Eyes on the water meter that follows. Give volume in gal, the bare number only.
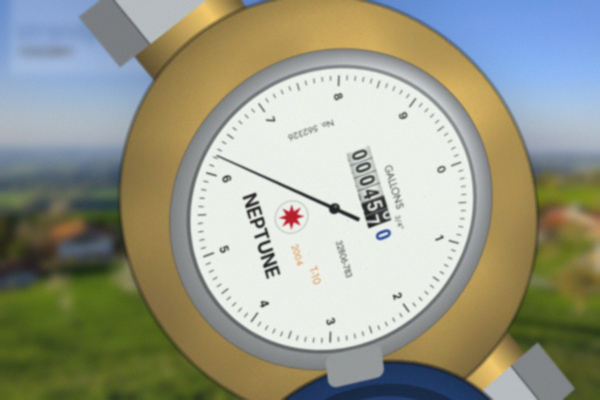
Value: 4566.2
